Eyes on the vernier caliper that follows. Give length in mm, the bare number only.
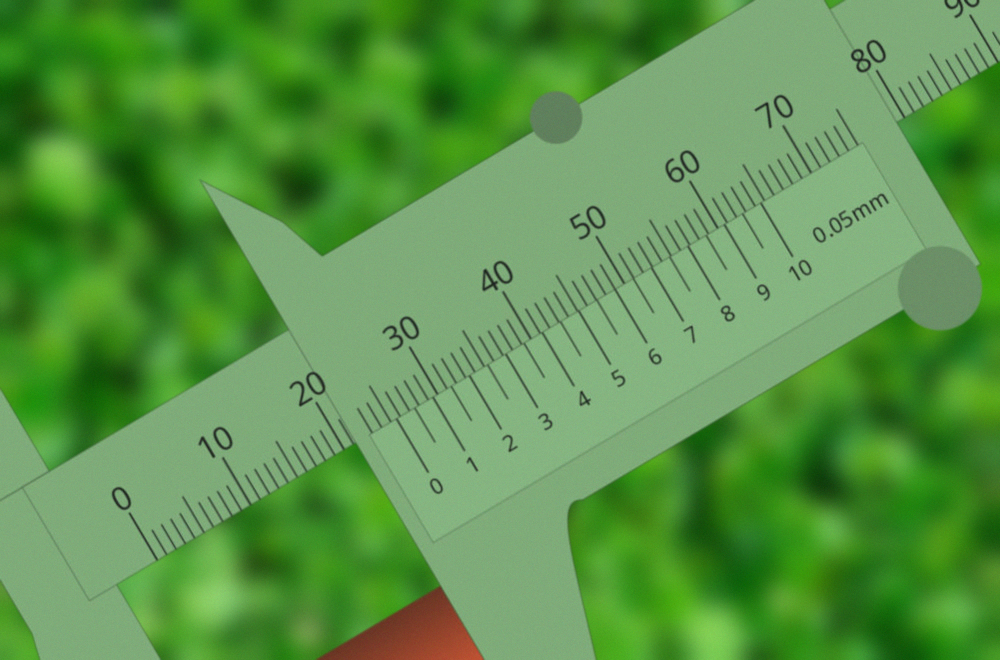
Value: 25.6
